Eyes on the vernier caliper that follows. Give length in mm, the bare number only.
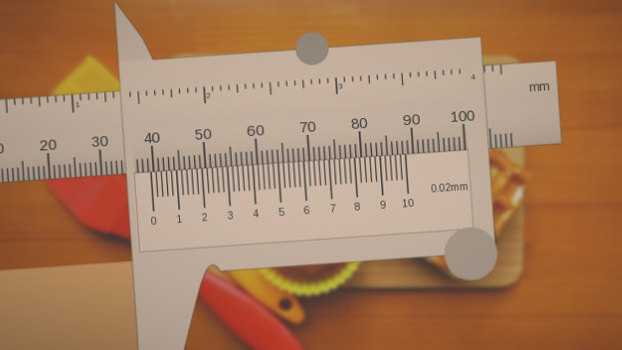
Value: 39.5
